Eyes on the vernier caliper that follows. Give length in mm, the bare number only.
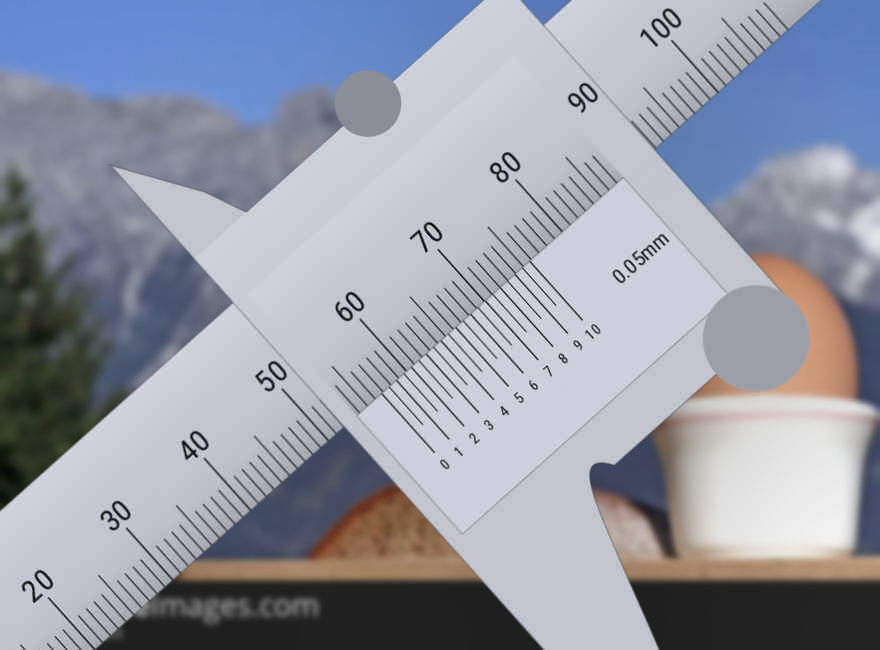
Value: 56.8
